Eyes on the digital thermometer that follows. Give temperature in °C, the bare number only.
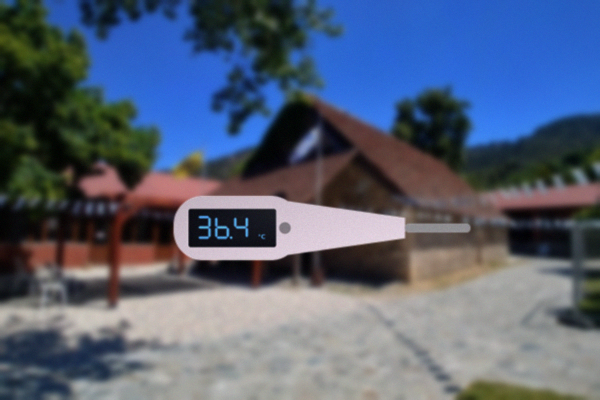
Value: 36.4
